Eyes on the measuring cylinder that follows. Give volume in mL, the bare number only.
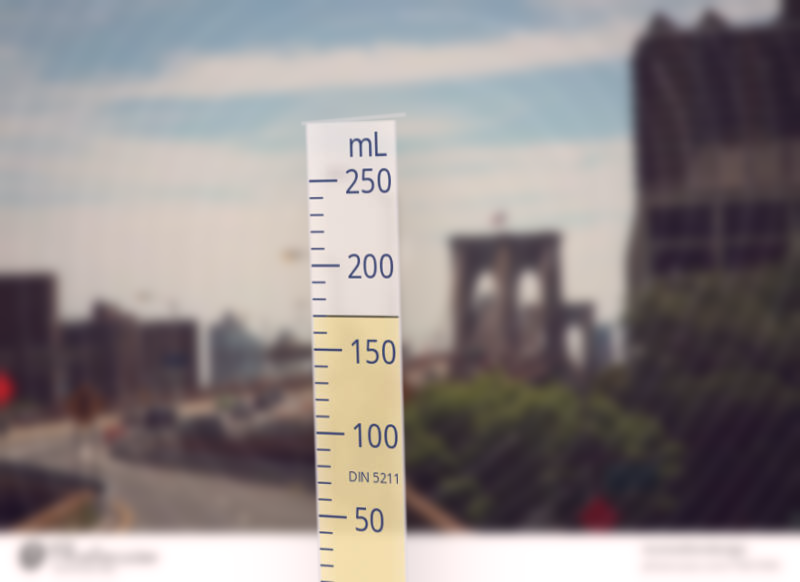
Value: 170
